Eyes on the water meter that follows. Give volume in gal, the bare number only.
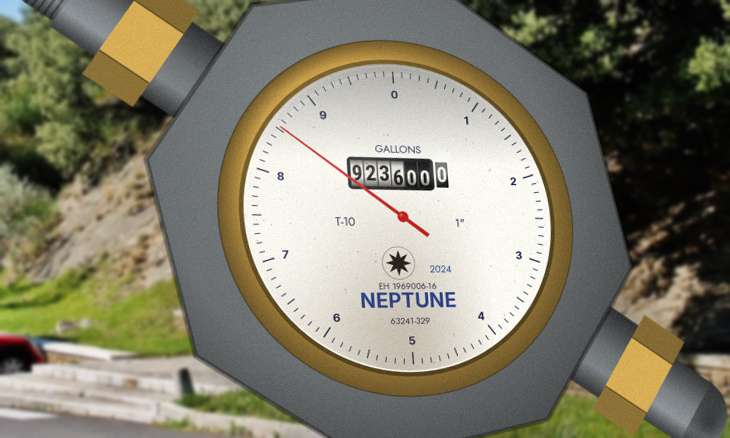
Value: 9235998.5
